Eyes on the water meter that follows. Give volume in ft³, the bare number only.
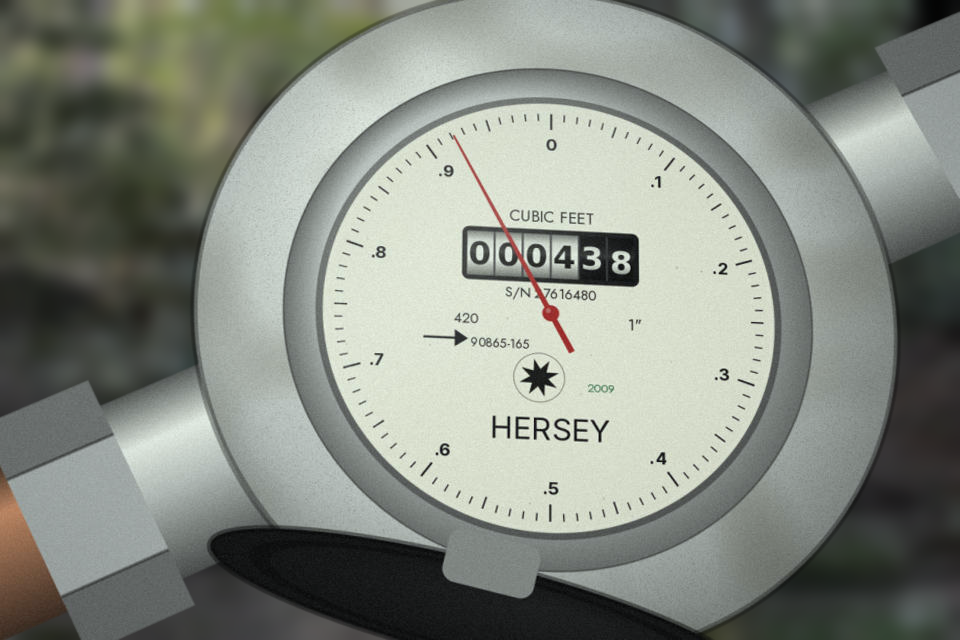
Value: 437.92
